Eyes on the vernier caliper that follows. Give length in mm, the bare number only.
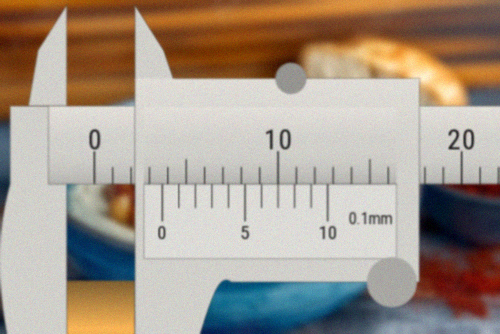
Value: 3.7
